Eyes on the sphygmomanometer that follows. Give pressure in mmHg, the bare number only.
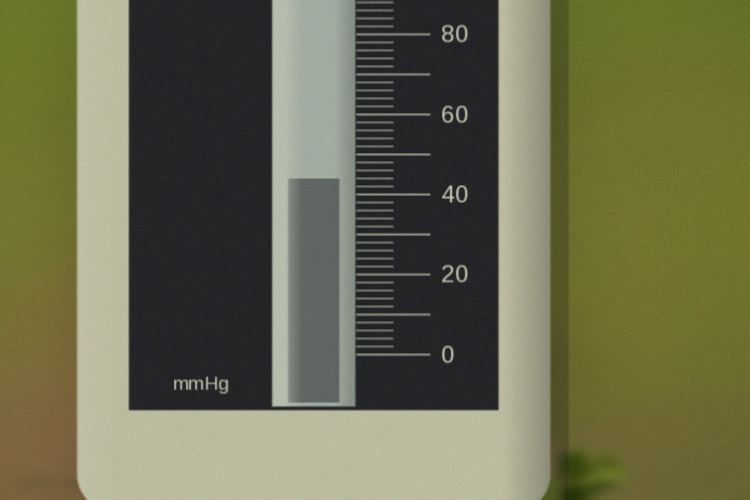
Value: 44
